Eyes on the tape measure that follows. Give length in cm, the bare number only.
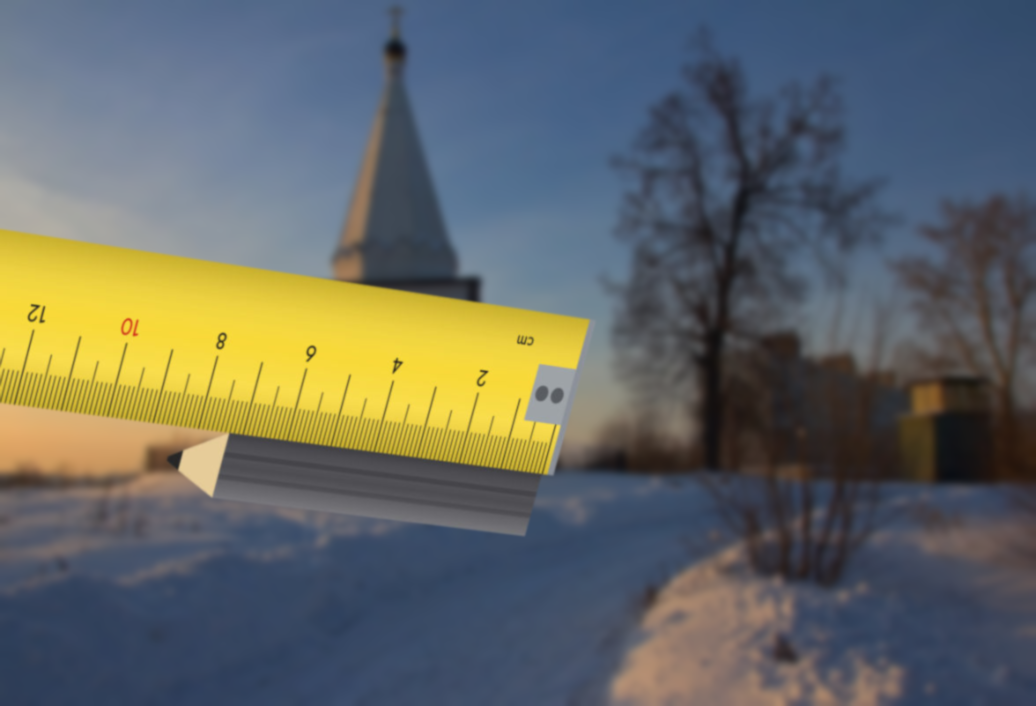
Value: 8.5
